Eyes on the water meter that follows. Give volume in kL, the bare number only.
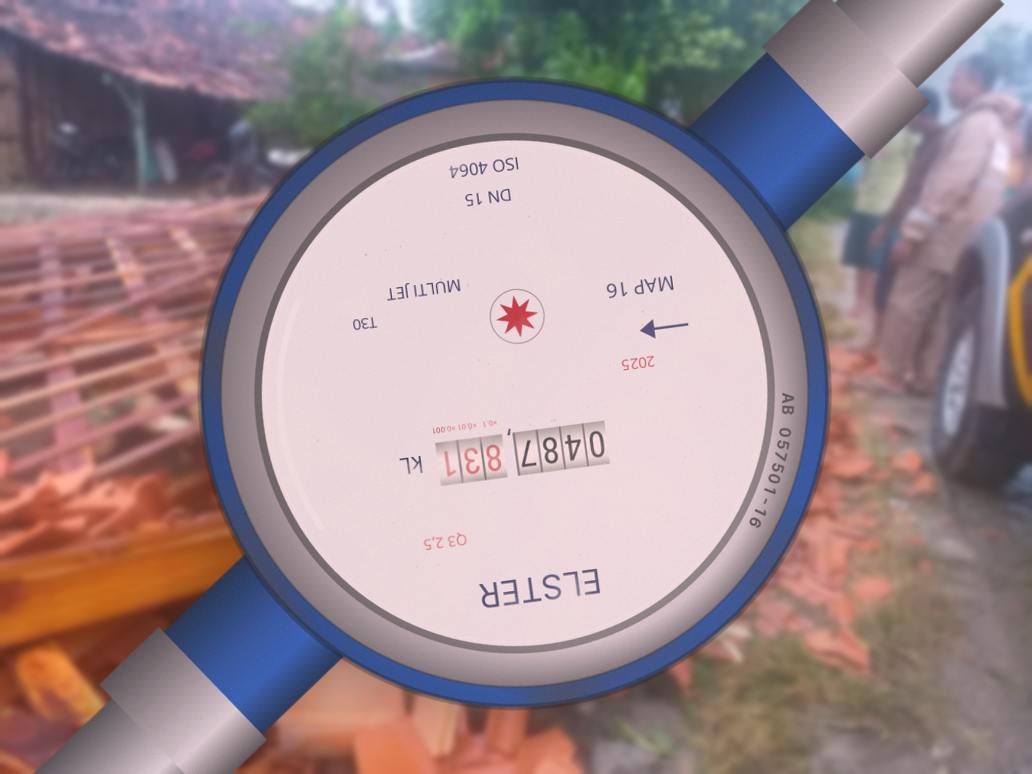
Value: 487.831
